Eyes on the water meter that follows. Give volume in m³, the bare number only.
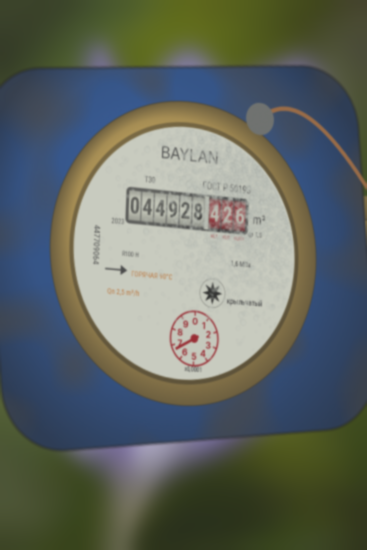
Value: 44928.4266
